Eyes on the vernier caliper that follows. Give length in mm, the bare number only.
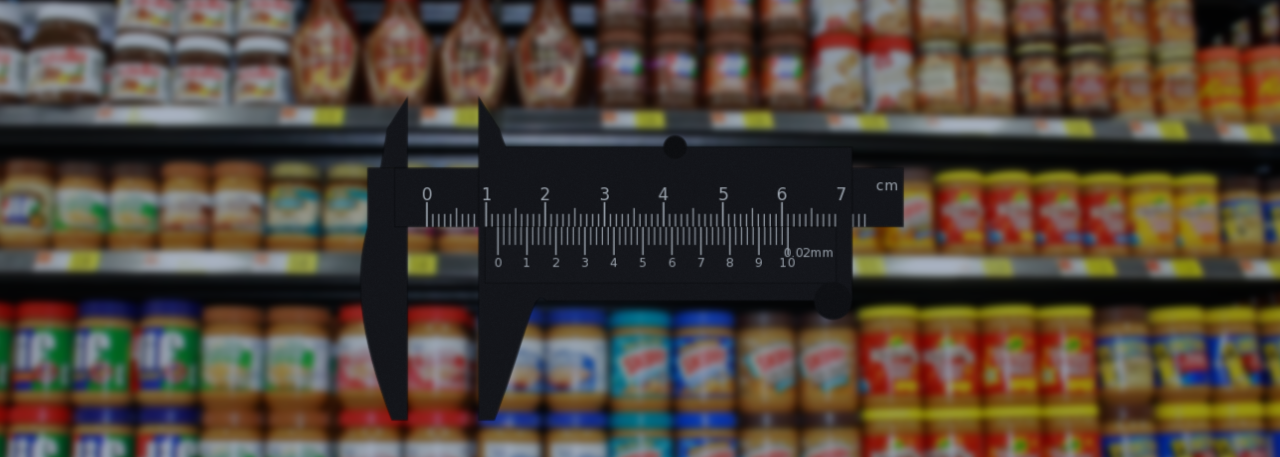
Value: 12.0
